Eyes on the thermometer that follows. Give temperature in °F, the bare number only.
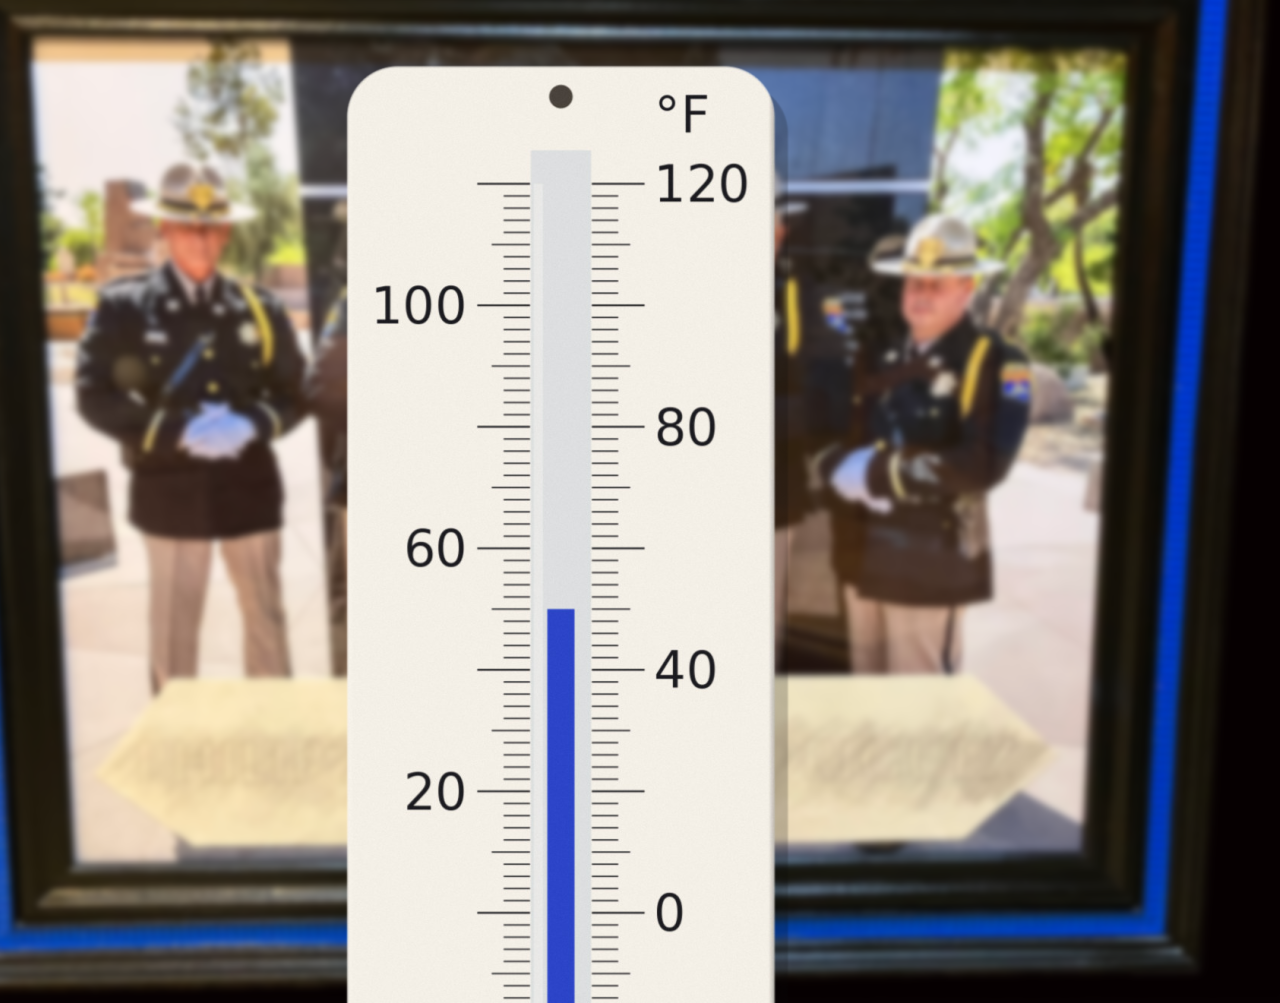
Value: 50
